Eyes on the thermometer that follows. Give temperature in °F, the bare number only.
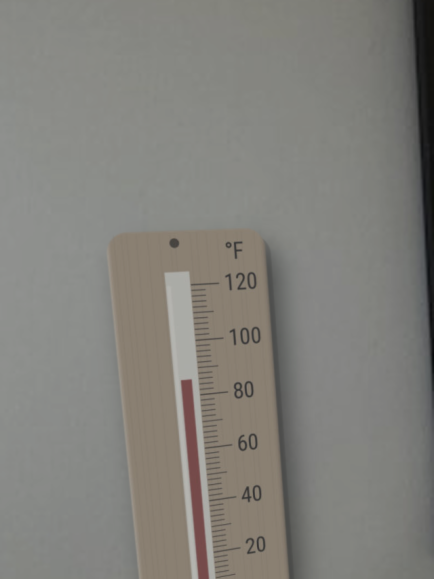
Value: 86
